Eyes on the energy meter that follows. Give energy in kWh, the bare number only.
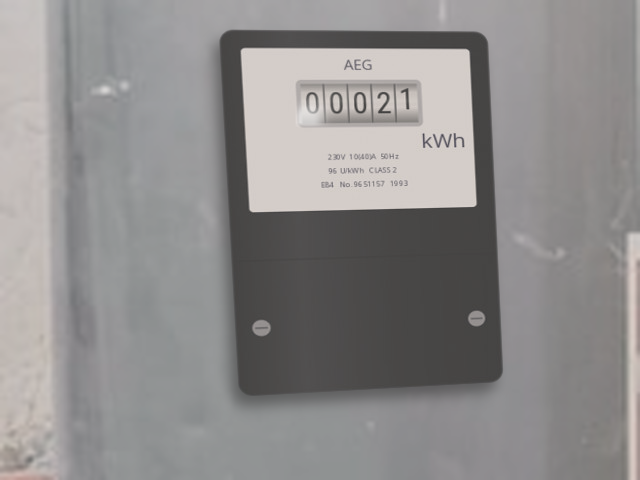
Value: 21
